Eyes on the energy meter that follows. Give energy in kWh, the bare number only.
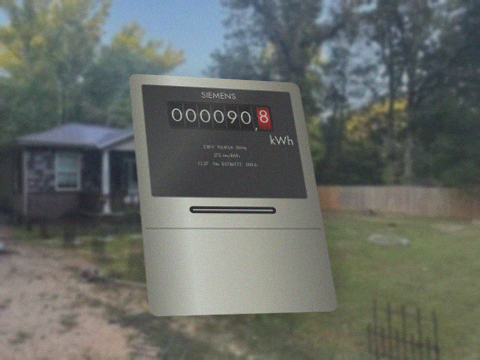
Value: 90.8
